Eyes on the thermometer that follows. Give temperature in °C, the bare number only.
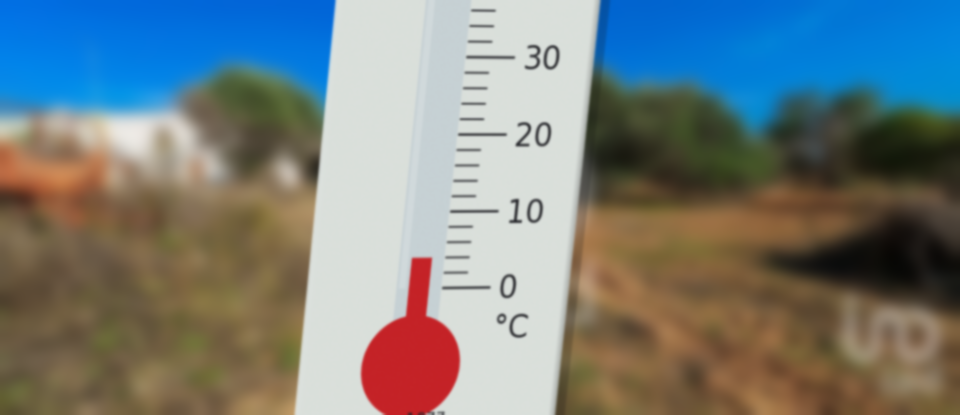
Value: 4
